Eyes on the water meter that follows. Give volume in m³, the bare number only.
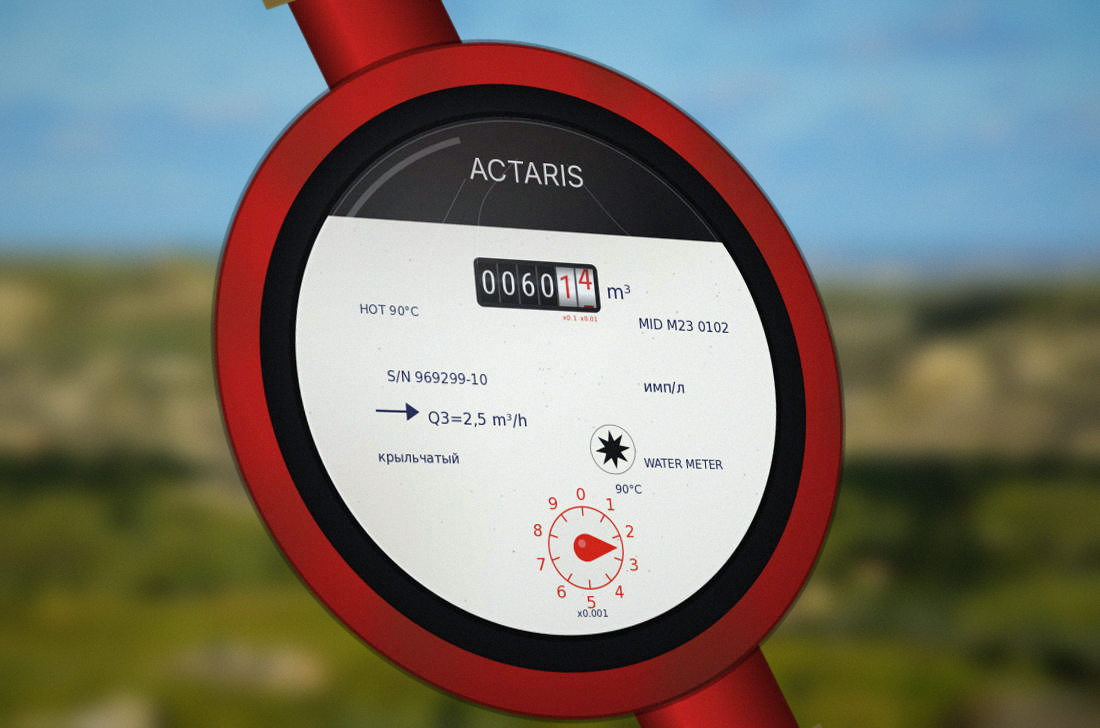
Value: 60.142
